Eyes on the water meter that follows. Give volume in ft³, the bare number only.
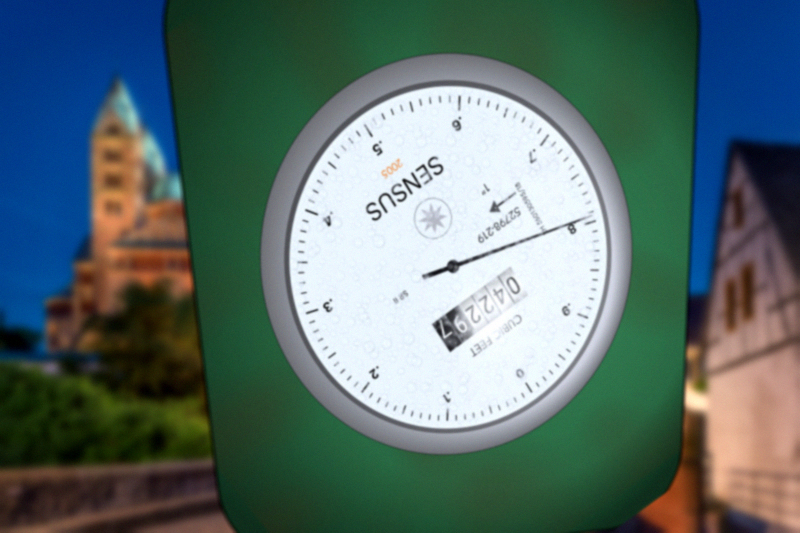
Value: 42296.79
